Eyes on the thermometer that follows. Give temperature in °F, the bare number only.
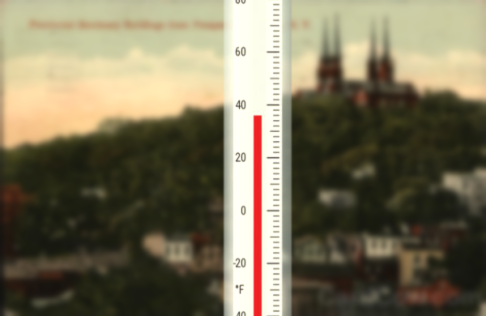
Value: 36
